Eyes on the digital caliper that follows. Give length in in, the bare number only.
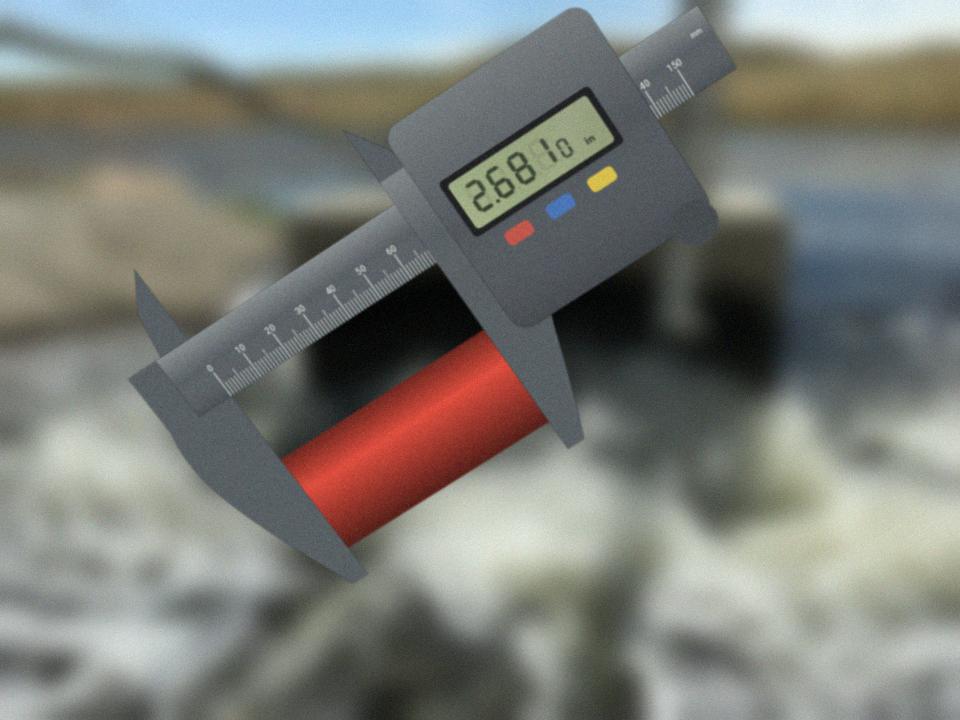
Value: 2.6810
